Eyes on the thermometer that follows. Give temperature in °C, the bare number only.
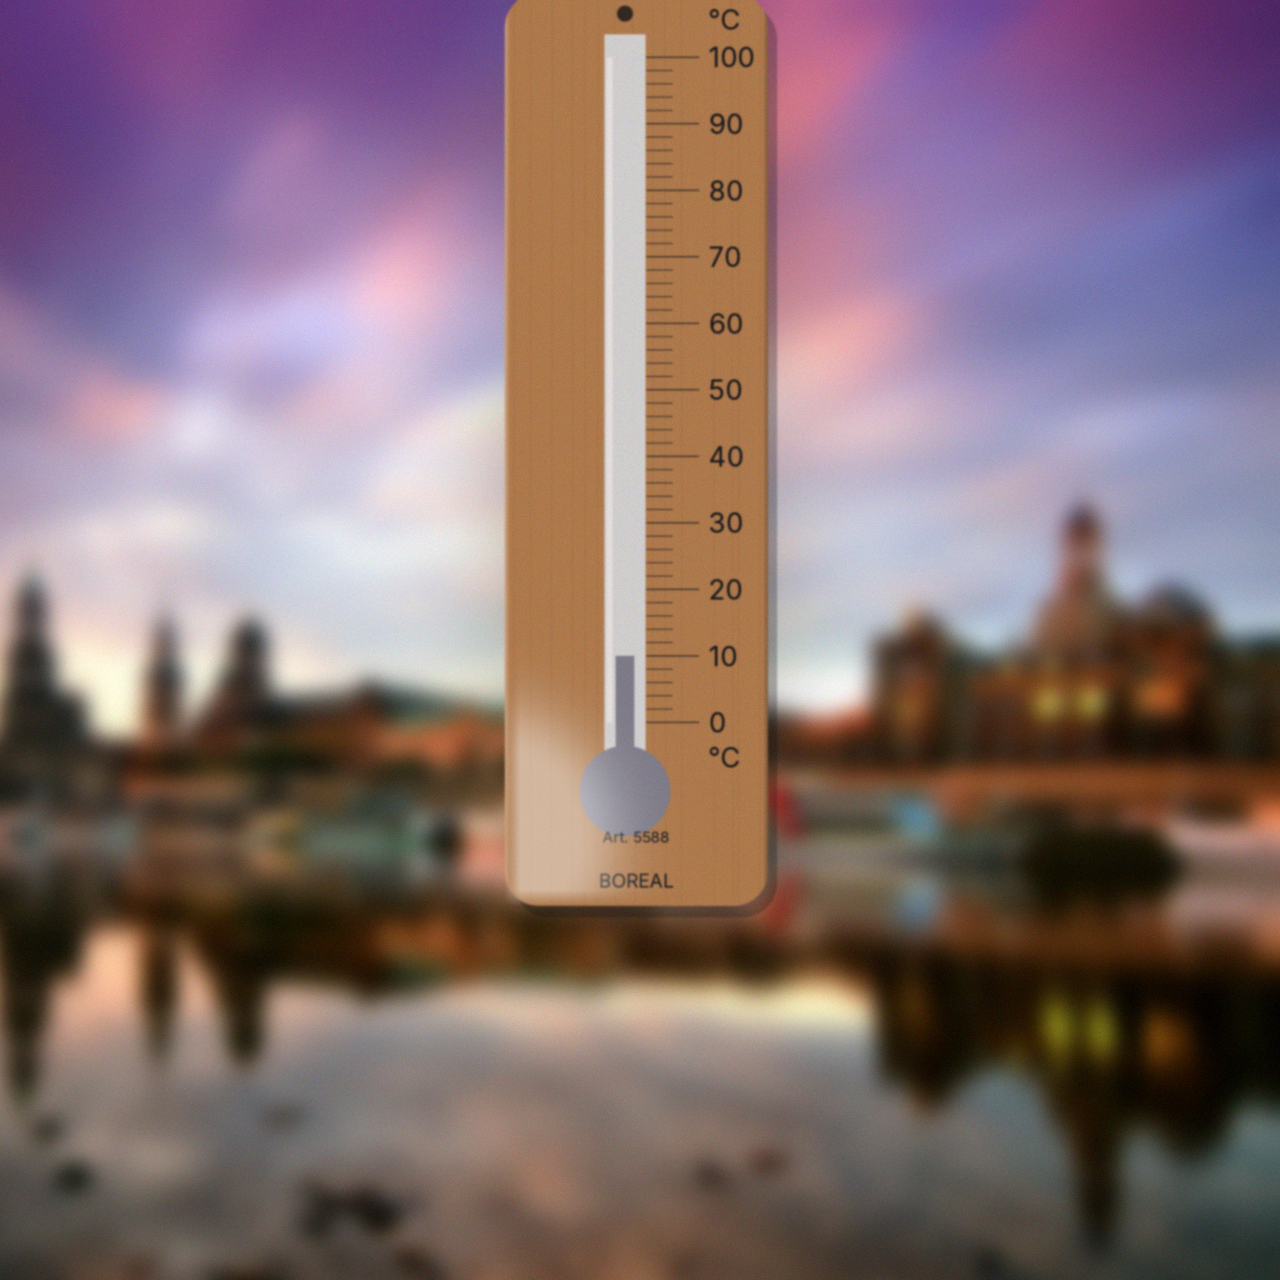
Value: 10
